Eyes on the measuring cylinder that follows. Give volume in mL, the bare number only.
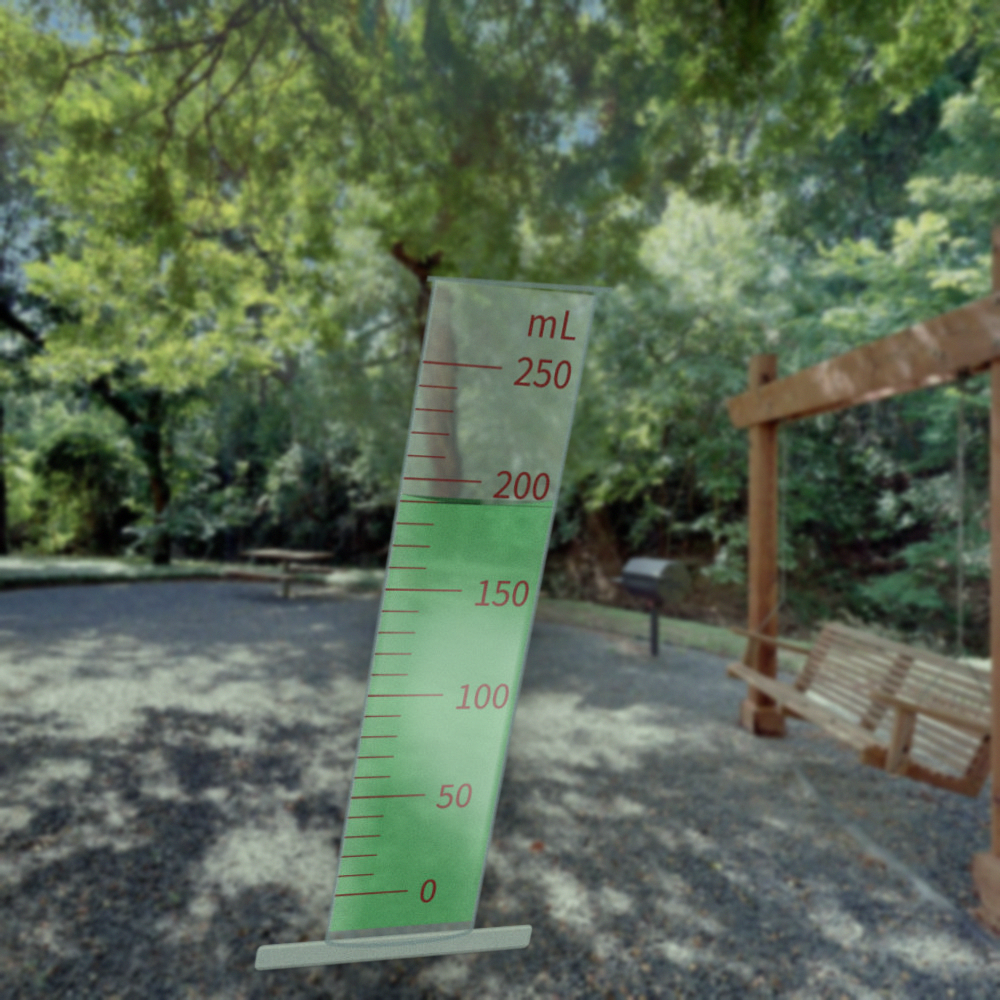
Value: 190
